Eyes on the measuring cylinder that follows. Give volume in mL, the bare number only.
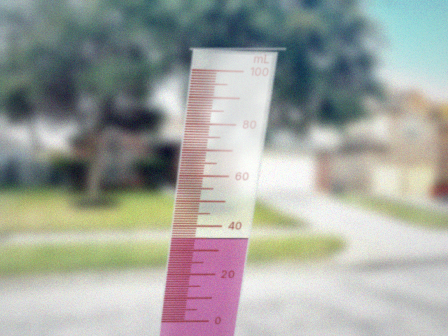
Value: 35
